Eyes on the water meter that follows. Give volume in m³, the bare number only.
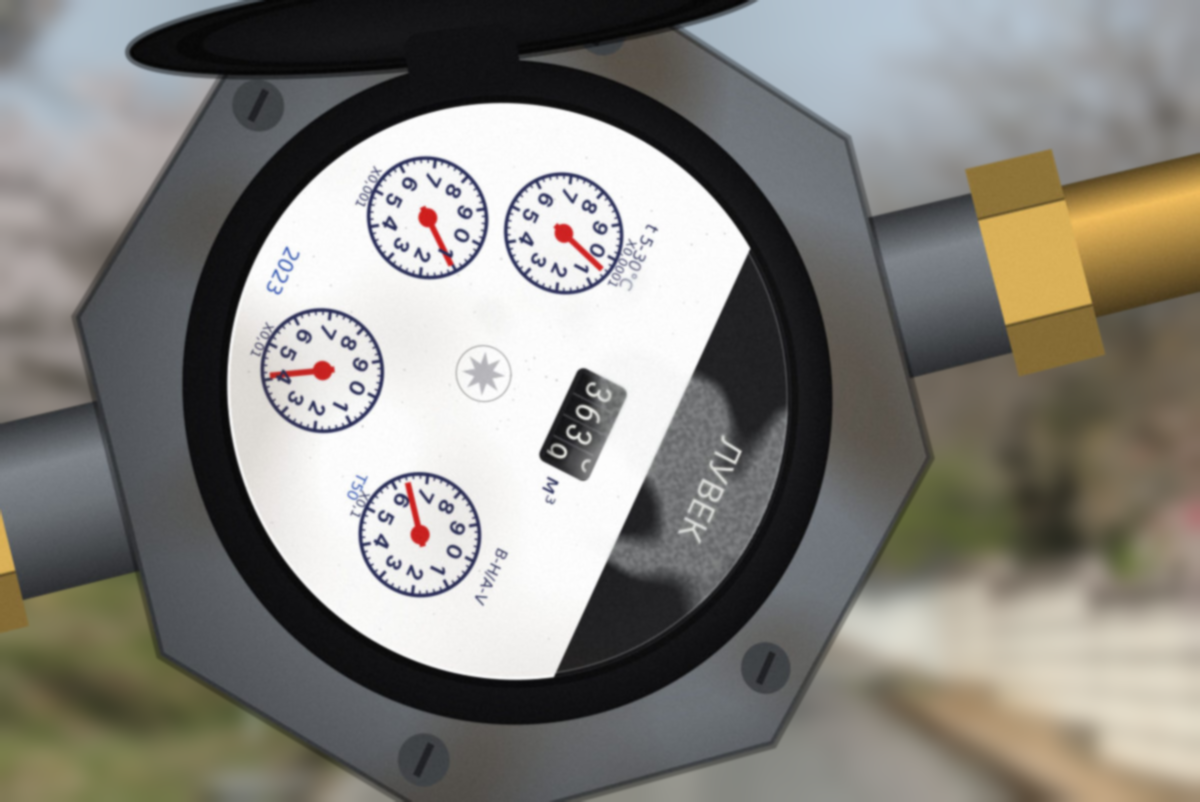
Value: 3638.6410
